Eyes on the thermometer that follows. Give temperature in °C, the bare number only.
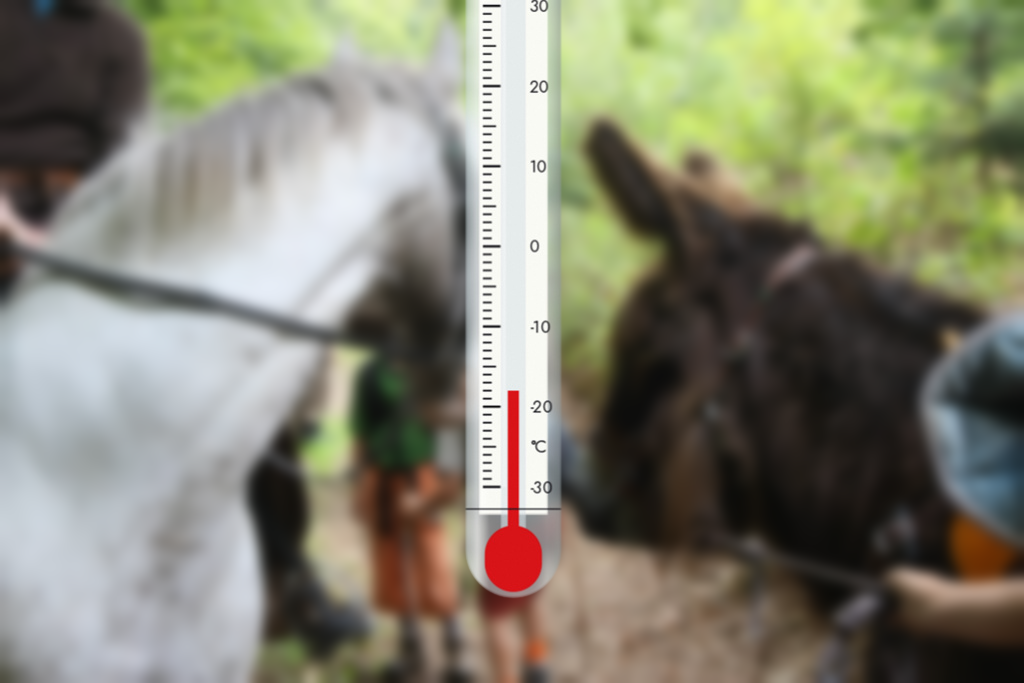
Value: -18
